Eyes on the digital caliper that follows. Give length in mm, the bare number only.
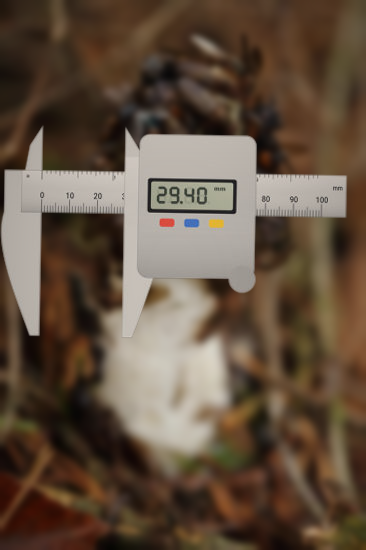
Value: 29.40
